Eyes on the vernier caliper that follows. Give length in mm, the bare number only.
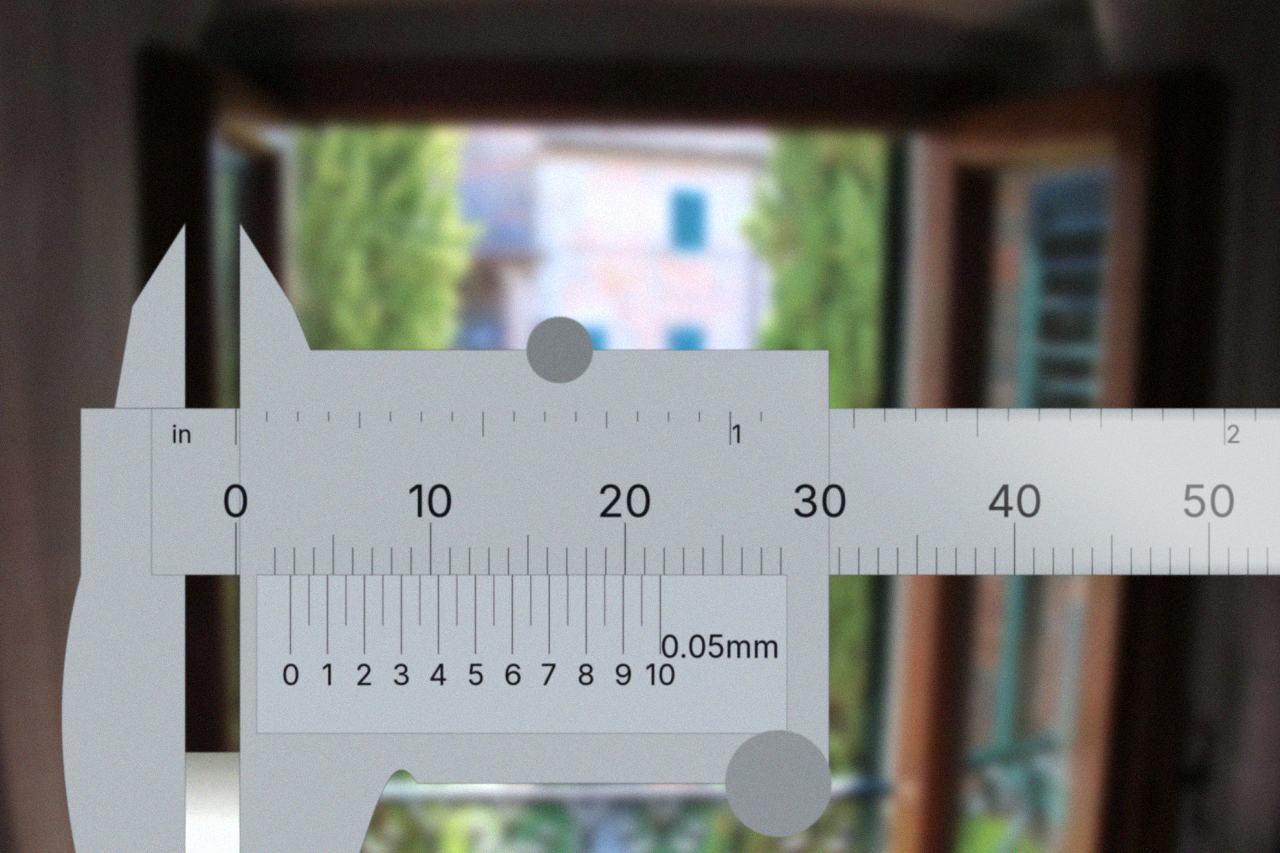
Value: 2.8
